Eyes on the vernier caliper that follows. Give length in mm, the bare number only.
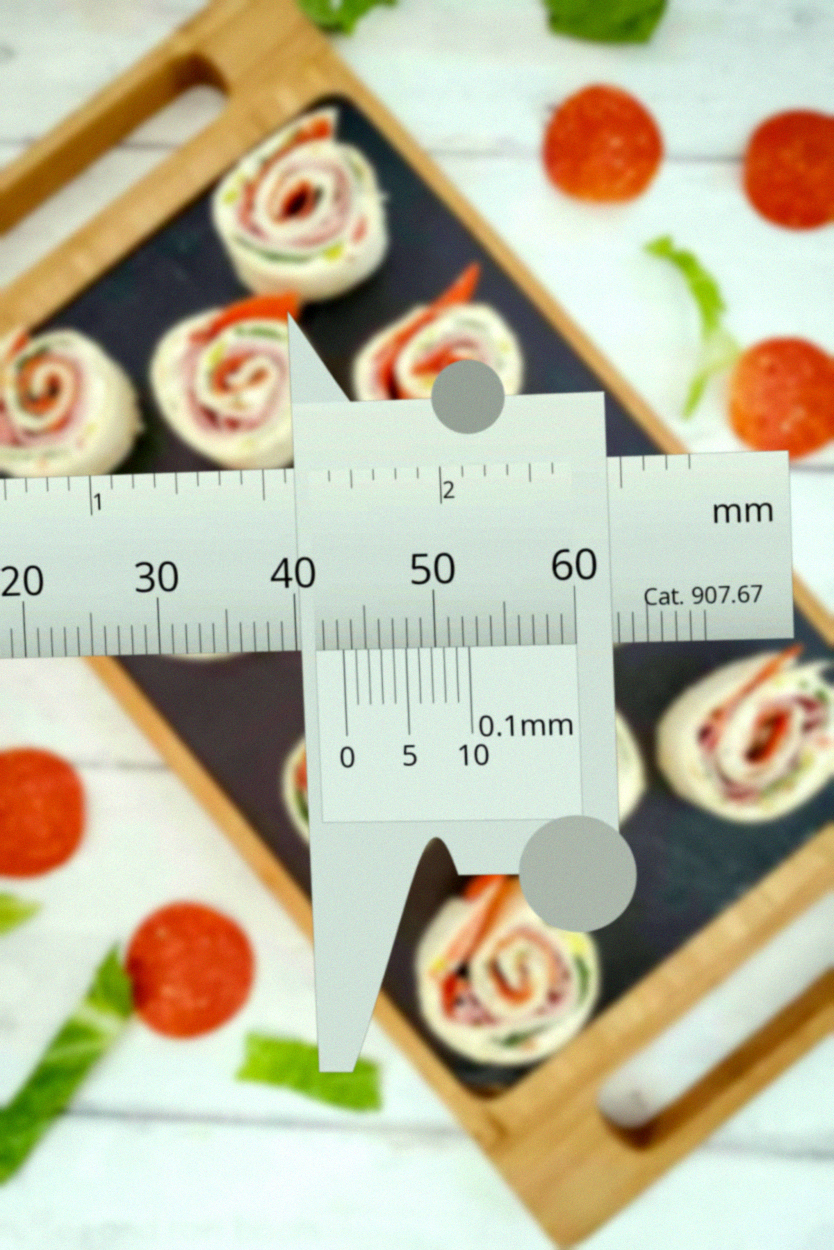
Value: 43.4
